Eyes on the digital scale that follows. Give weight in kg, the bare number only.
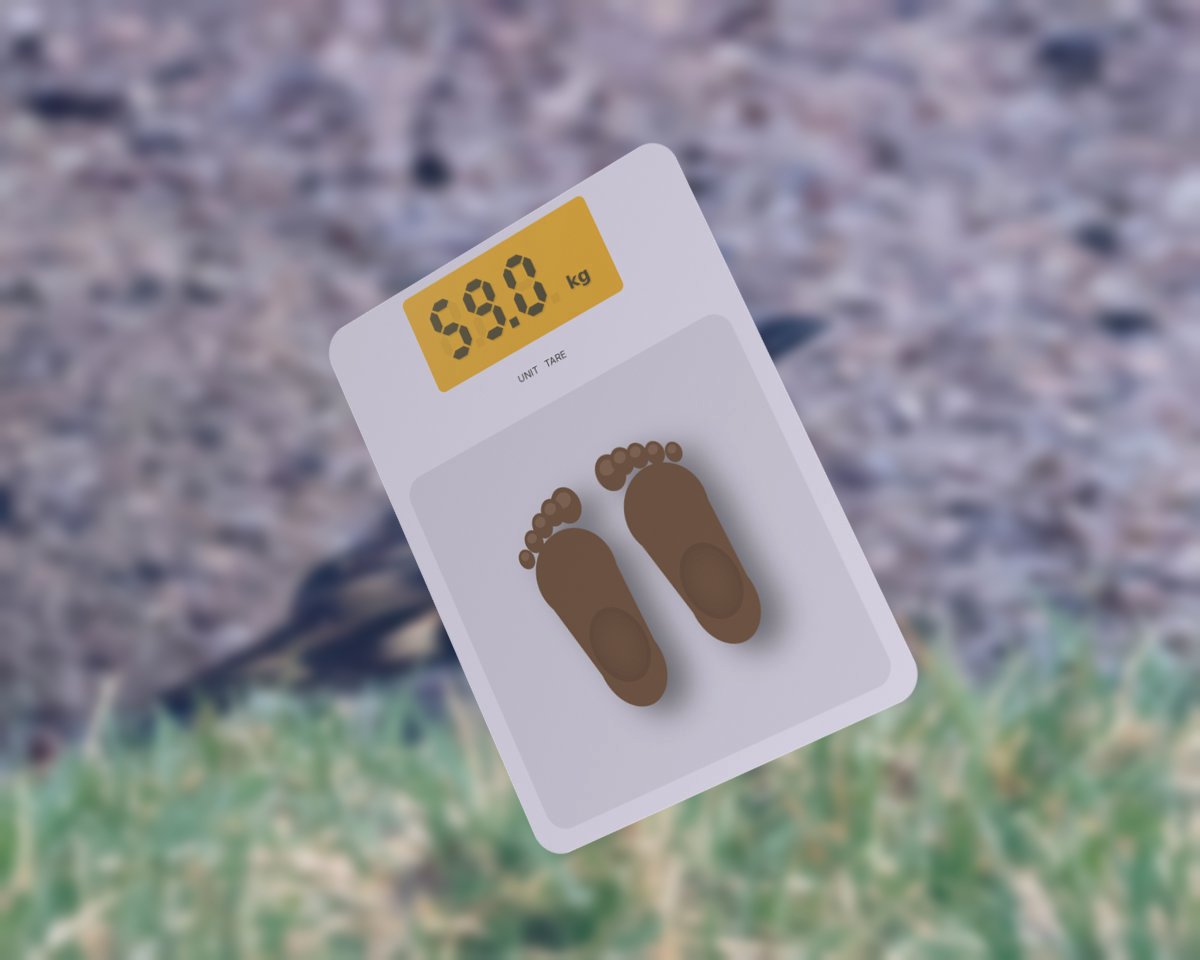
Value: 59.0
